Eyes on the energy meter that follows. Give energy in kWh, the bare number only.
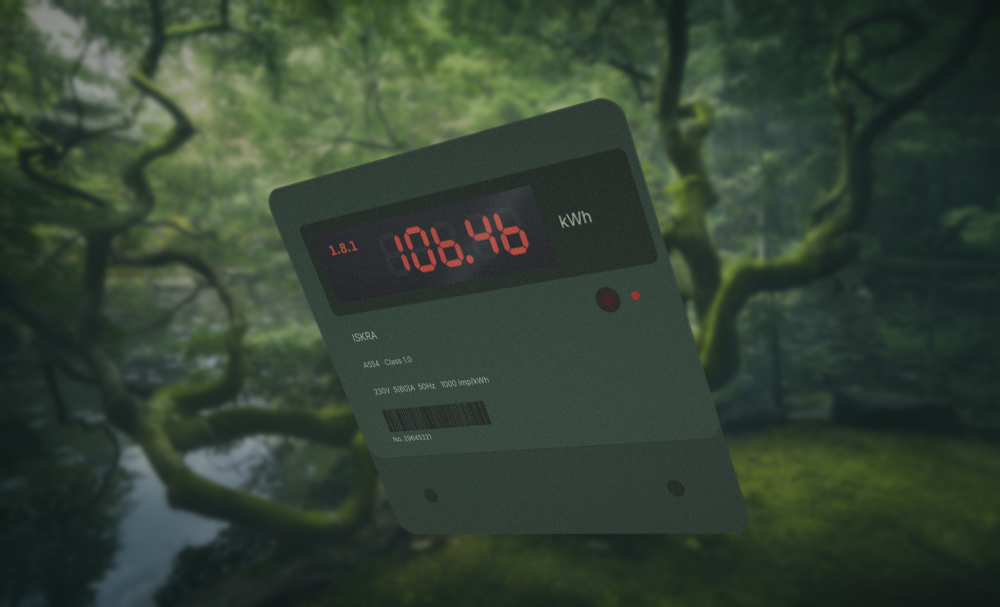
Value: 106.46
